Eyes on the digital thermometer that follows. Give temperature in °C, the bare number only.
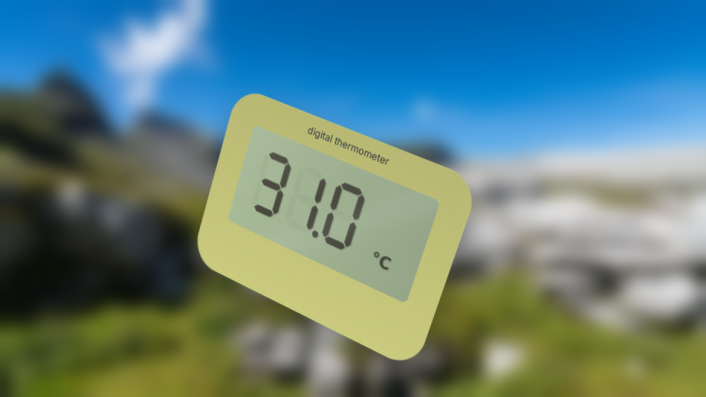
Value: 31.0
